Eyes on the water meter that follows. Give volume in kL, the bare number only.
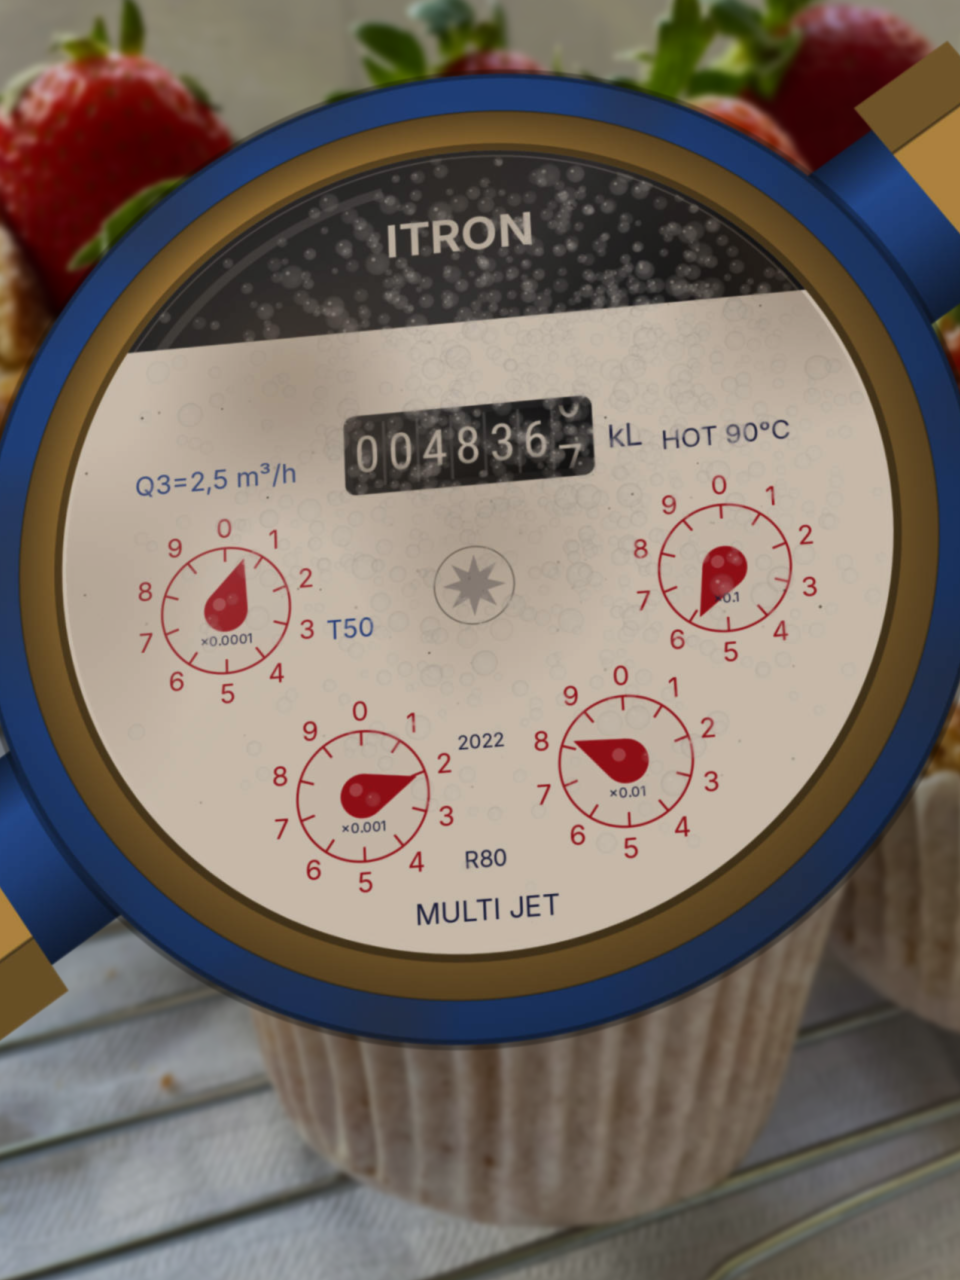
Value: 48366.5820
